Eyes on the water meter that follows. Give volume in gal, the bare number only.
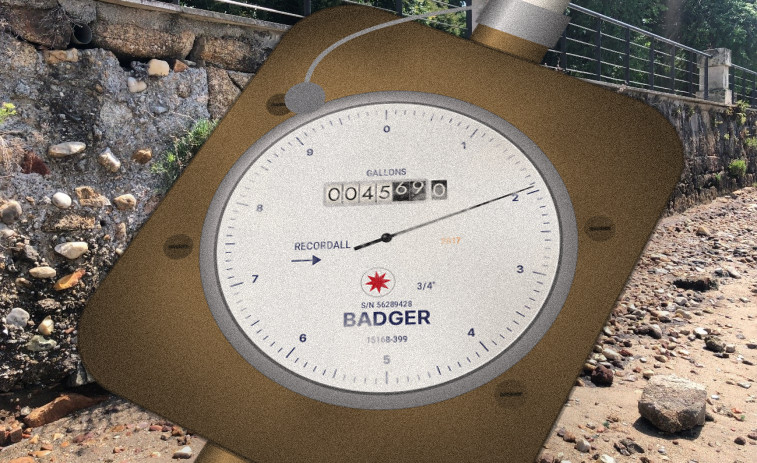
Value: 45691.9
